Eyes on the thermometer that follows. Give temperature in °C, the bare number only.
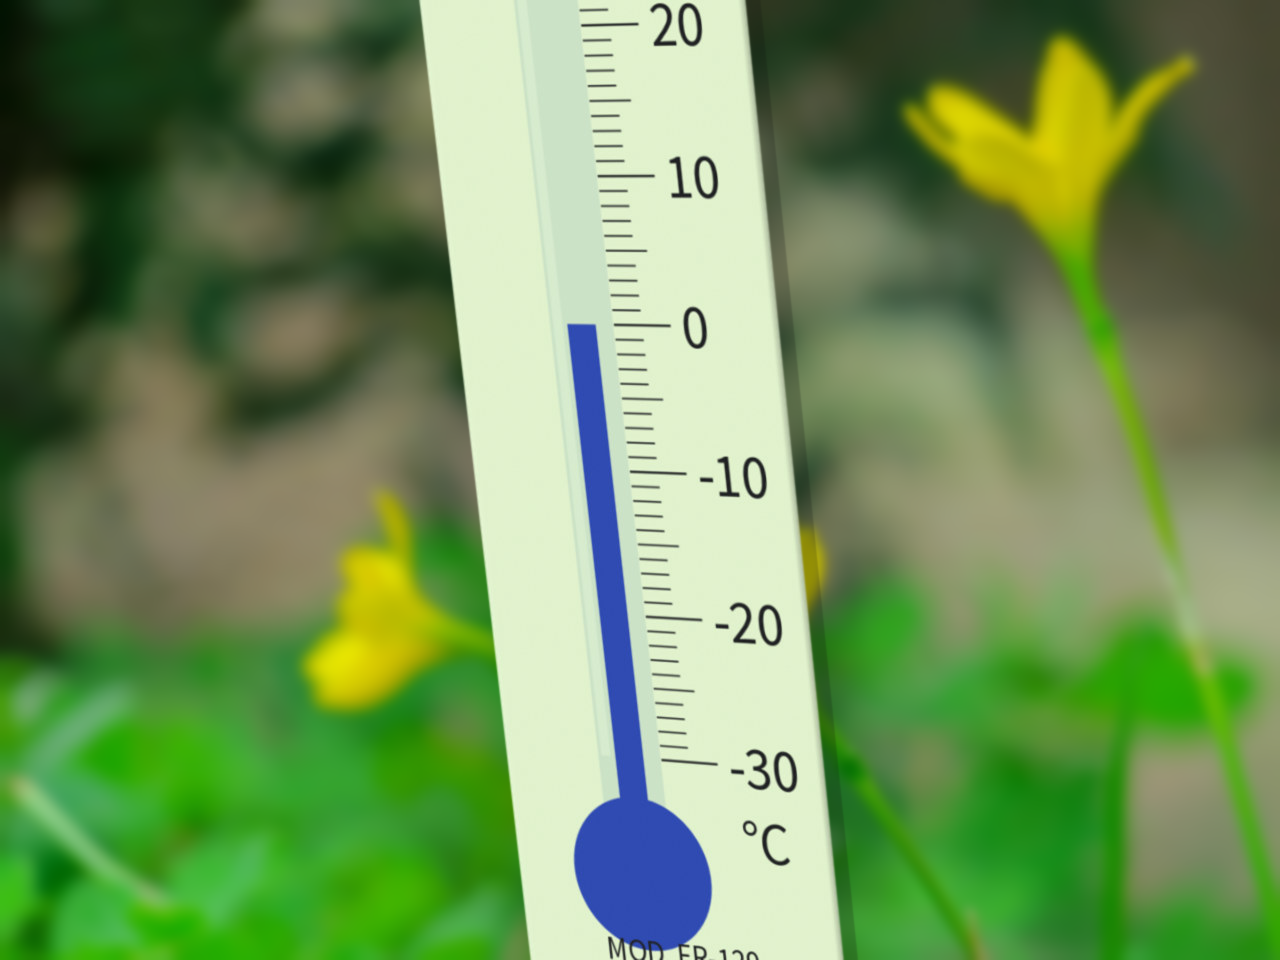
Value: 0
